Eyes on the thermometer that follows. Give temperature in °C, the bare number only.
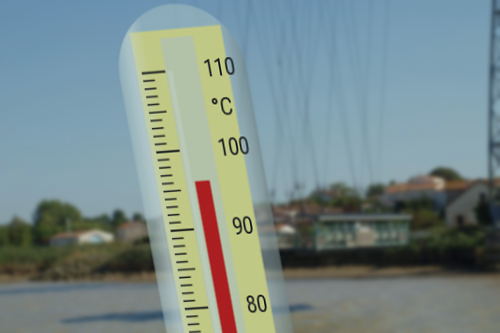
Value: 96
